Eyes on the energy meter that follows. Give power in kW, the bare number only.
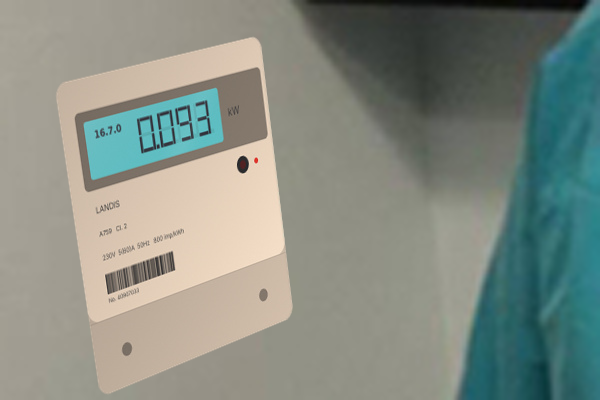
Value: 0.093
